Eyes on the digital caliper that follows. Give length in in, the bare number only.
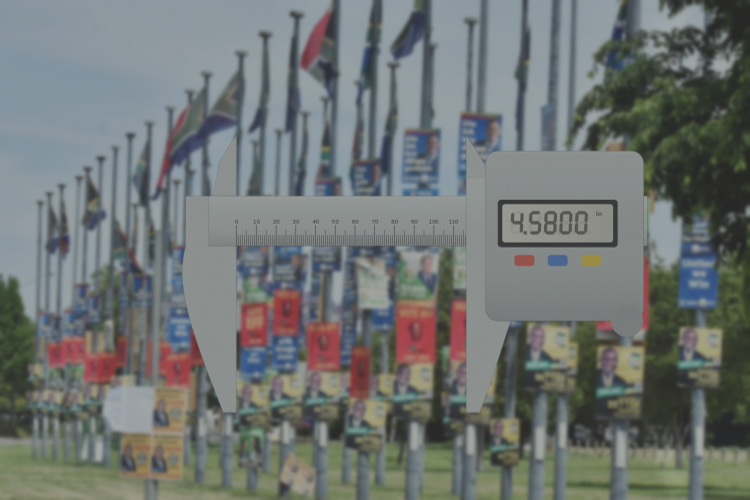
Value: 4.5800
